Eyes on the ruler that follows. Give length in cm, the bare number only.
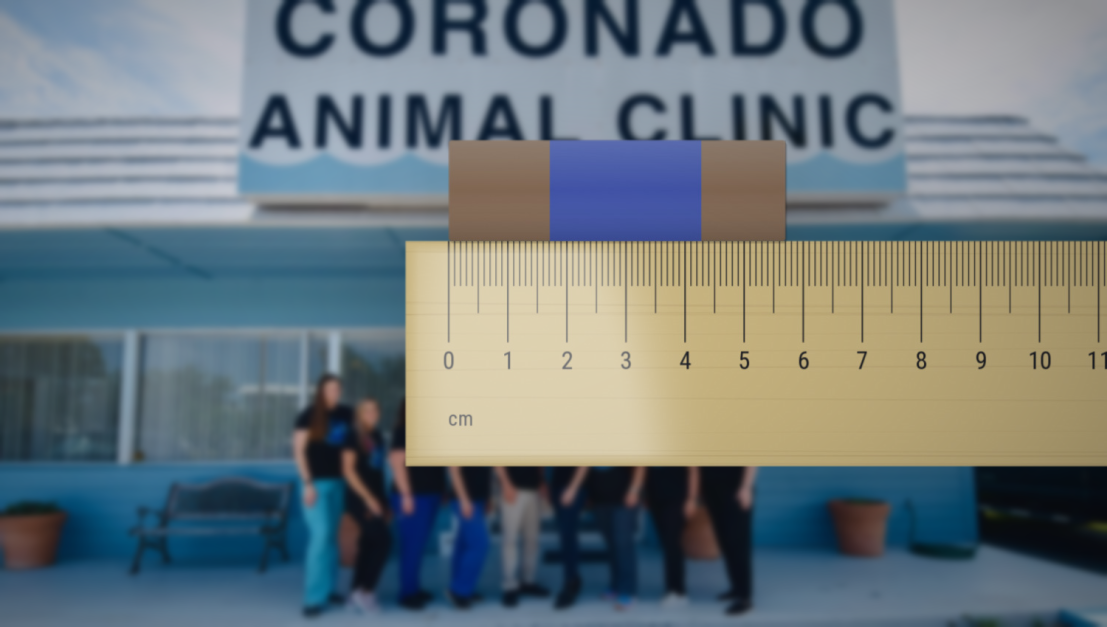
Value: 5.7
